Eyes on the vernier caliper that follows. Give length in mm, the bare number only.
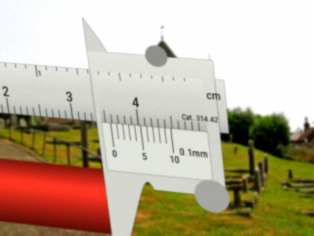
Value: 35.8
